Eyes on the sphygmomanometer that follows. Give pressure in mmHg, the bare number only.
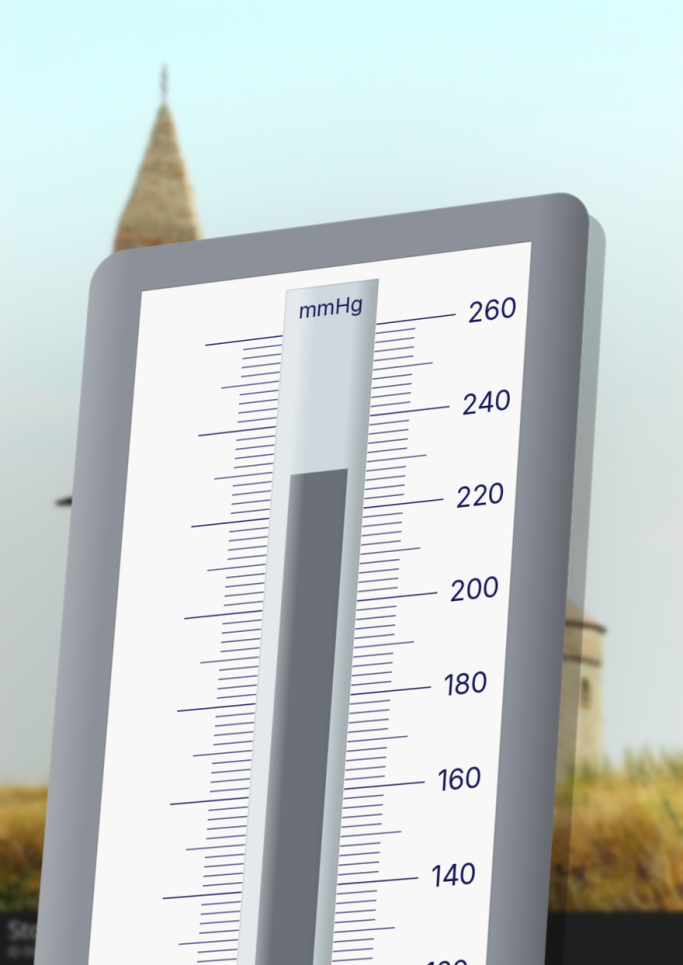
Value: 229
